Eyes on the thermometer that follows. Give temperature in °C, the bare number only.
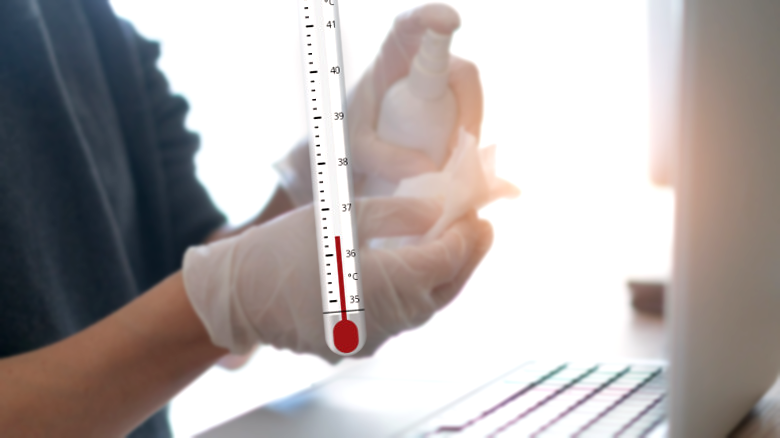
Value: 36.4
